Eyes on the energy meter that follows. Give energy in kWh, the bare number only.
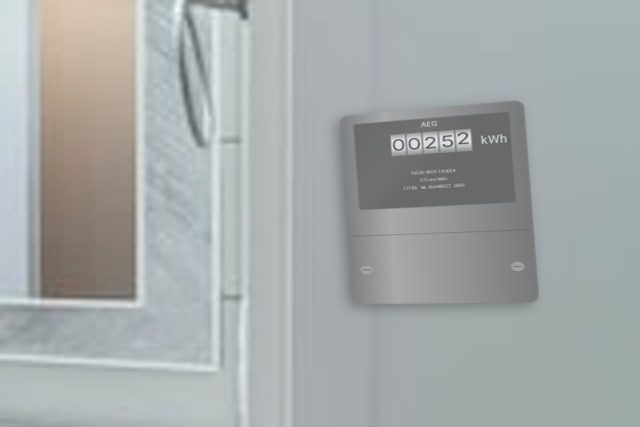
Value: 252
